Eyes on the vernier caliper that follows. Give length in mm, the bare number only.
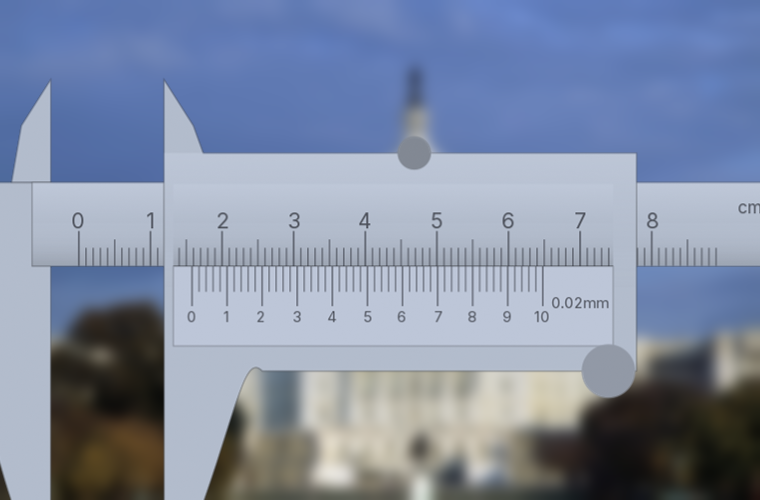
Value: 15.8
